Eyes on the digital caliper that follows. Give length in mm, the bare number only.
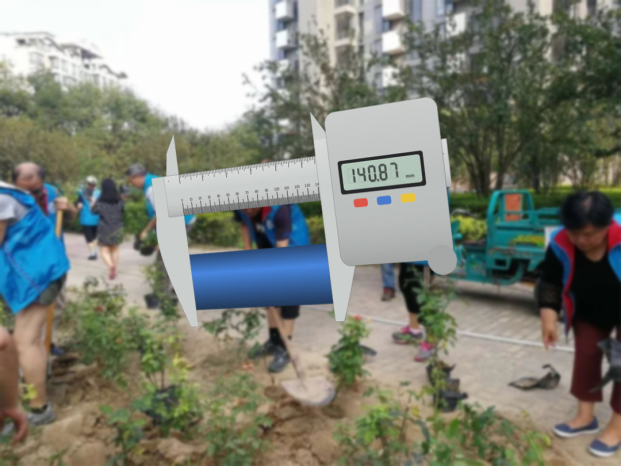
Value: 140.87
